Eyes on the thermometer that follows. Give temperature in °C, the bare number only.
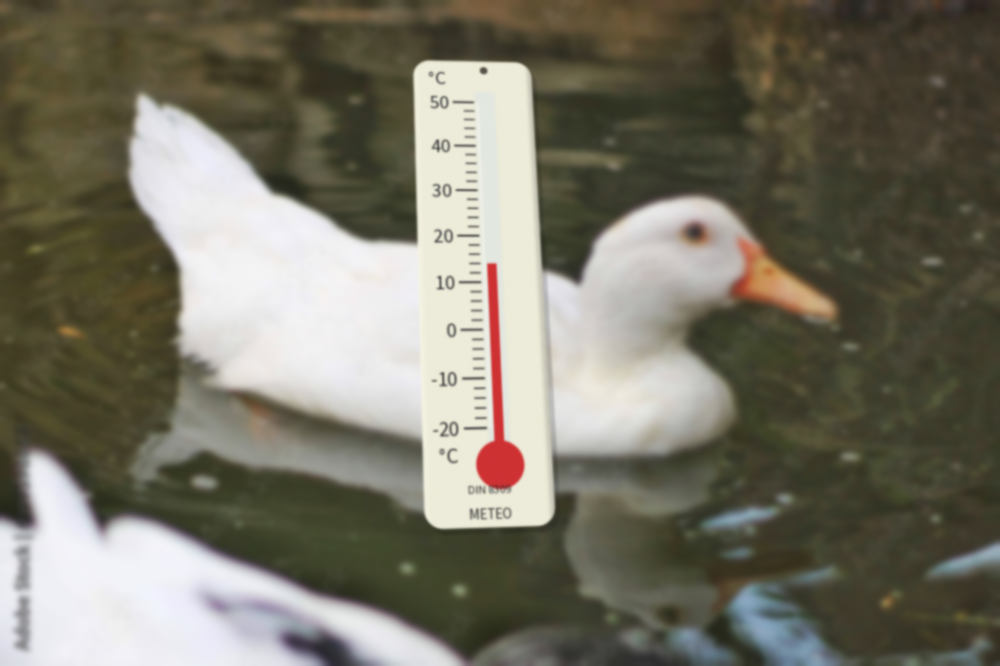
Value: 14
